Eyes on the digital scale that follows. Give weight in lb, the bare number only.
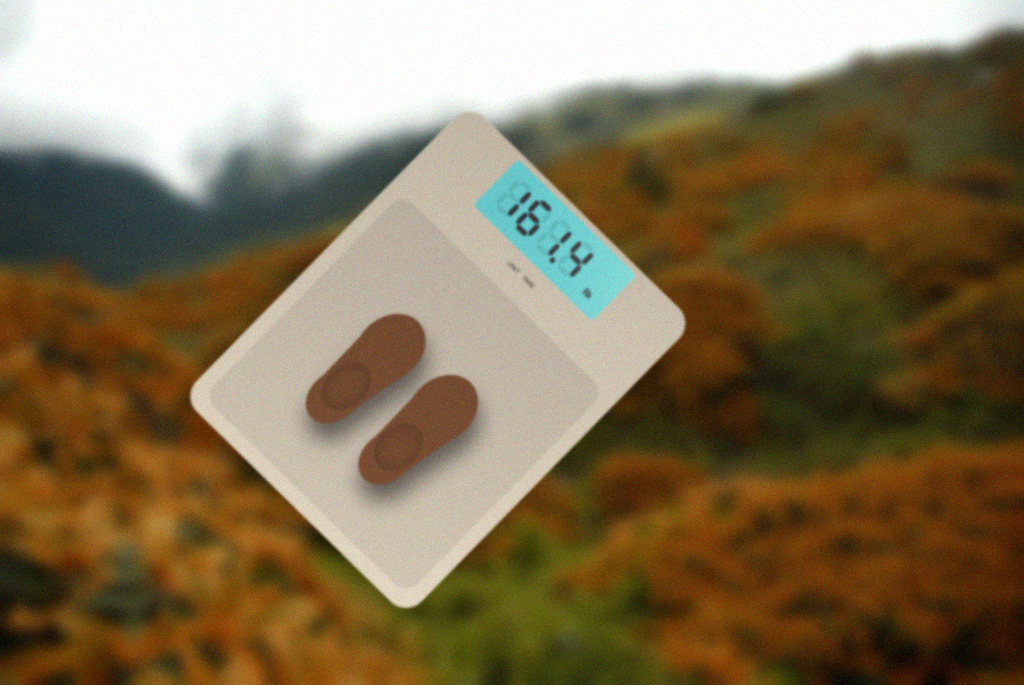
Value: 161.4
